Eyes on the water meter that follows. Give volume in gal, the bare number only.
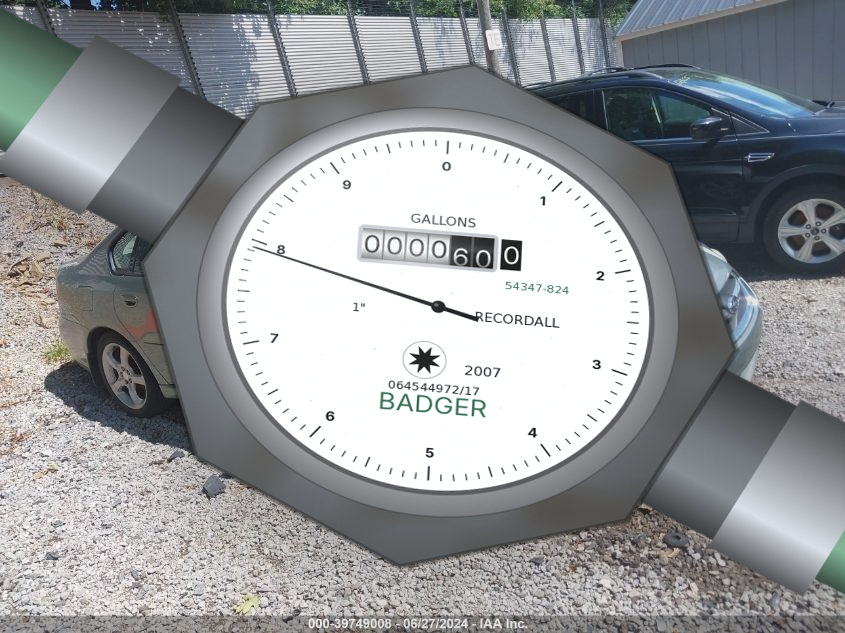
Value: 597.9
